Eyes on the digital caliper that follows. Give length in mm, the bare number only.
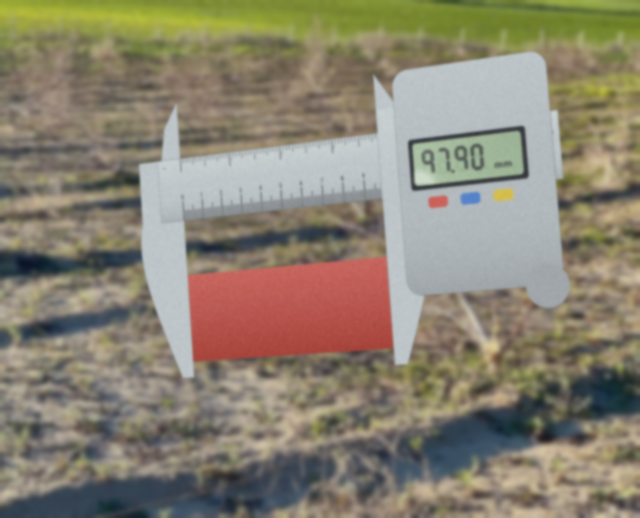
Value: 97.90
